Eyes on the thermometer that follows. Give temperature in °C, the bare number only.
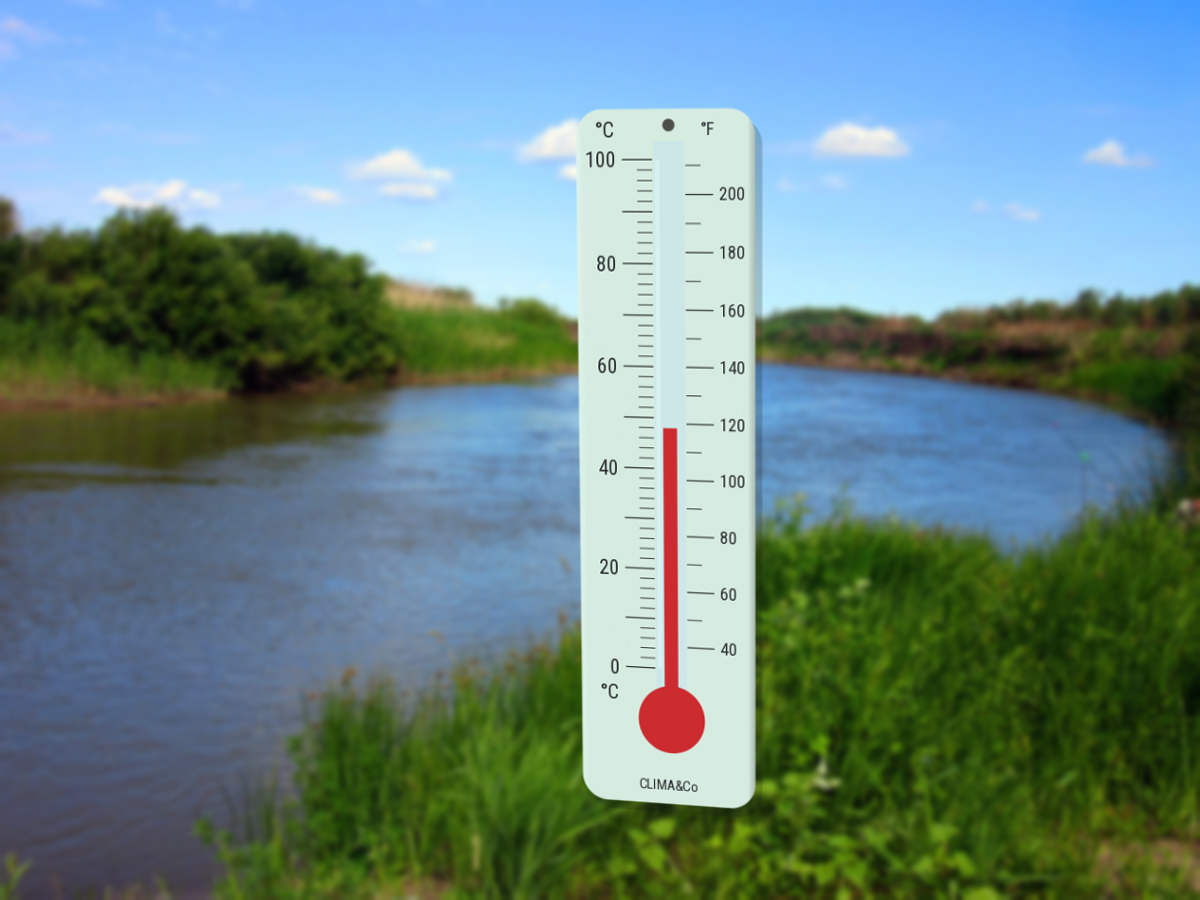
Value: 48
